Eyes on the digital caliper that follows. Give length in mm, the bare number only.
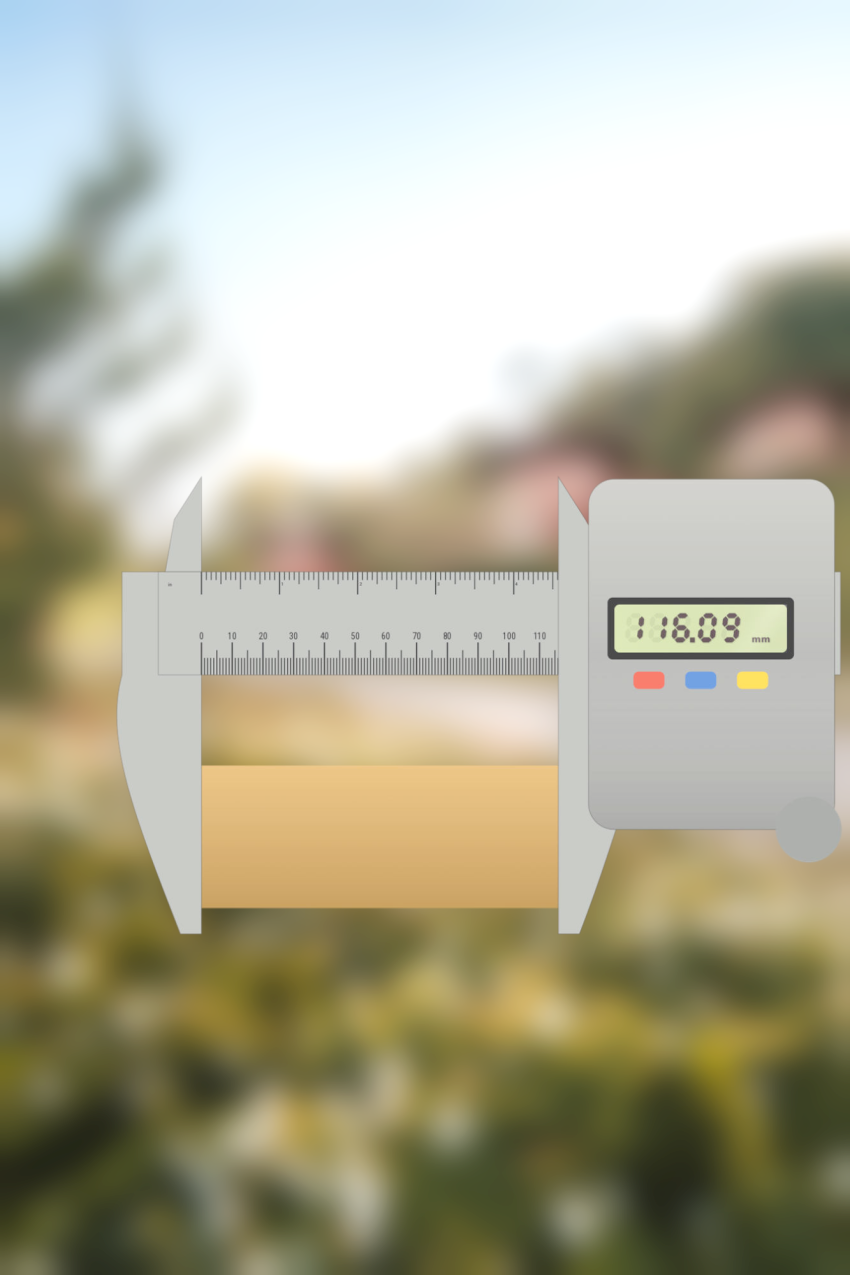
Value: 116.09
